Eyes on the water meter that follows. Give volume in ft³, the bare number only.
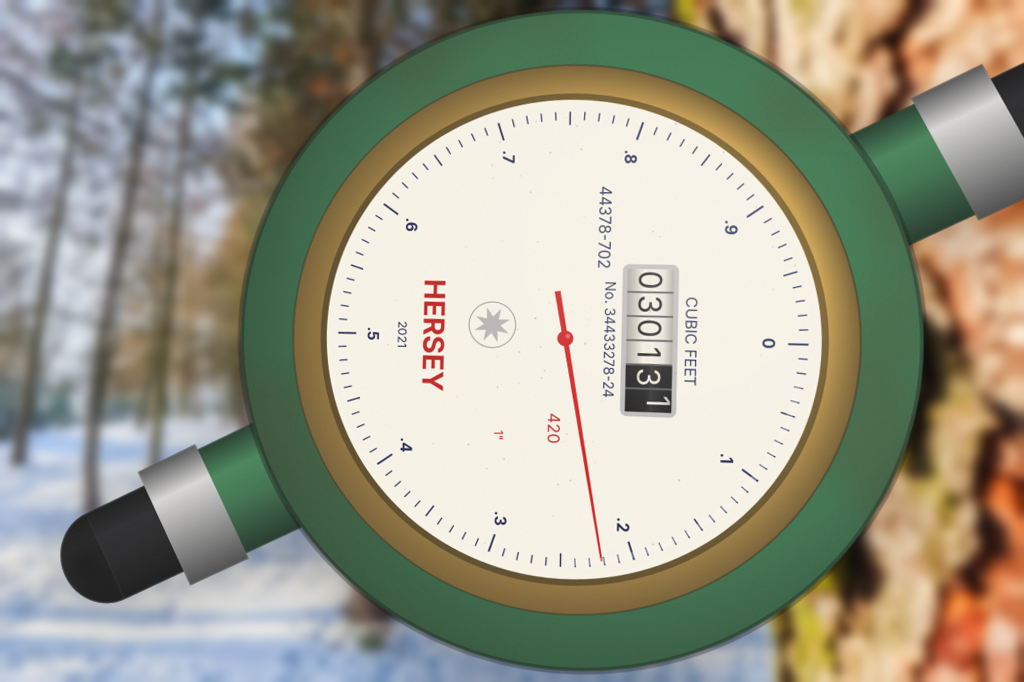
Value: 30131.22
